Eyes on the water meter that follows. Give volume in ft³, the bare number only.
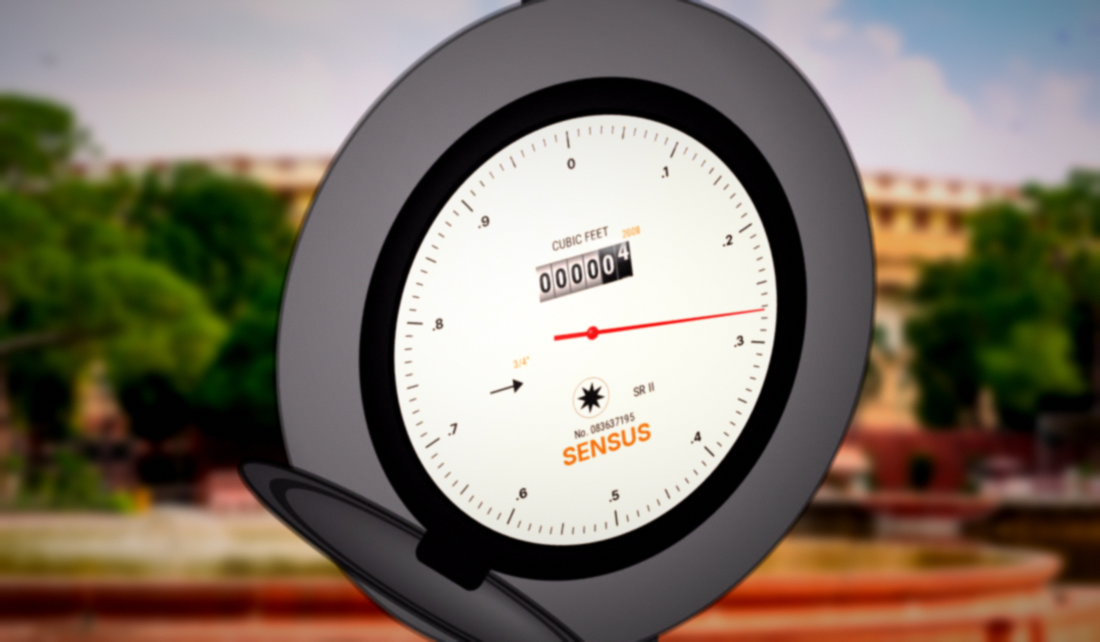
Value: 4.27
